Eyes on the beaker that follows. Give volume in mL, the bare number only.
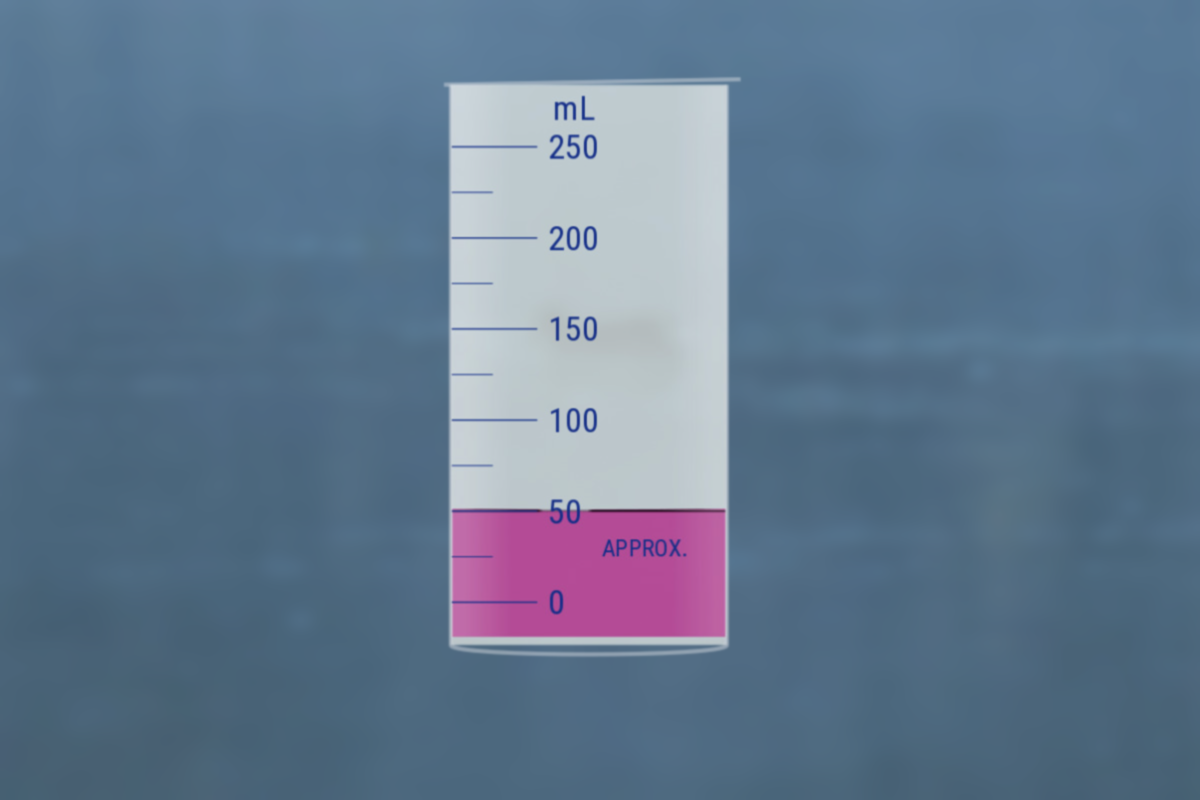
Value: 50
